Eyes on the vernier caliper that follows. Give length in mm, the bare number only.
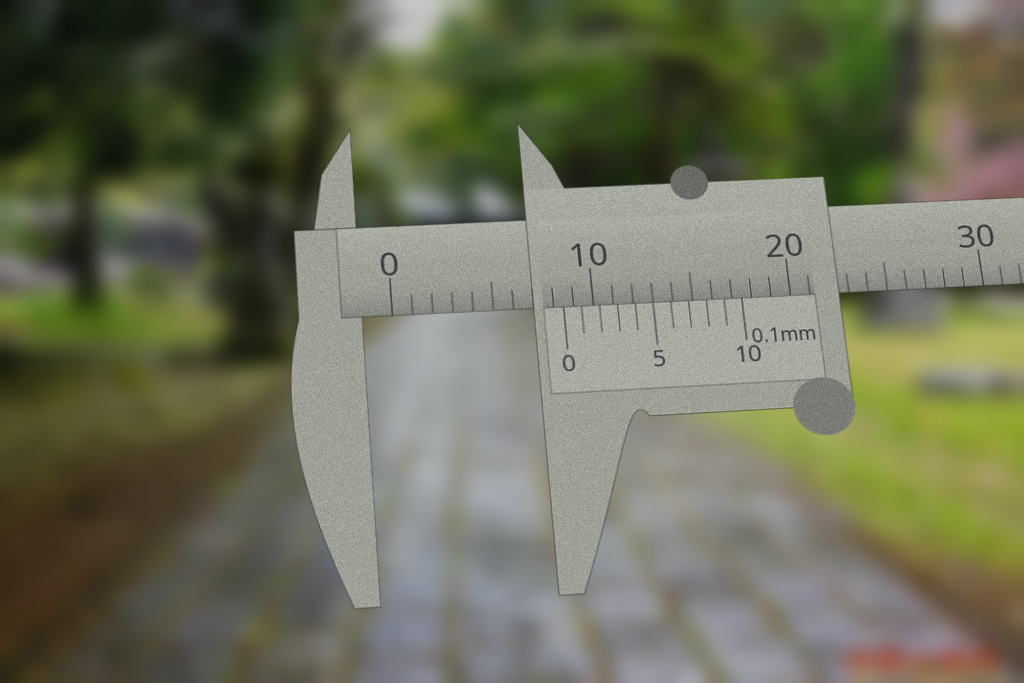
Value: 8.5
